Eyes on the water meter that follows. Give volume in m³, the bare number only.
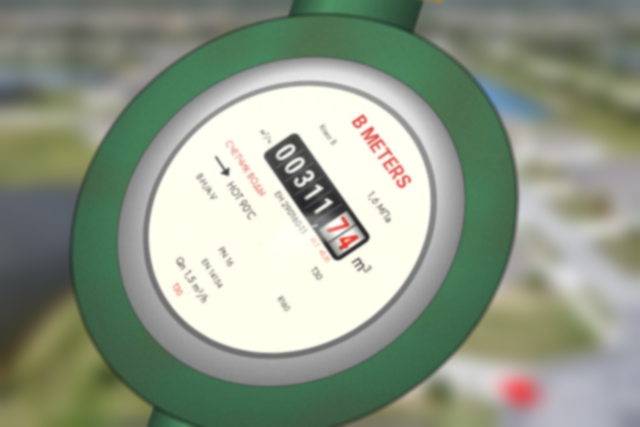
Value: 311.74
